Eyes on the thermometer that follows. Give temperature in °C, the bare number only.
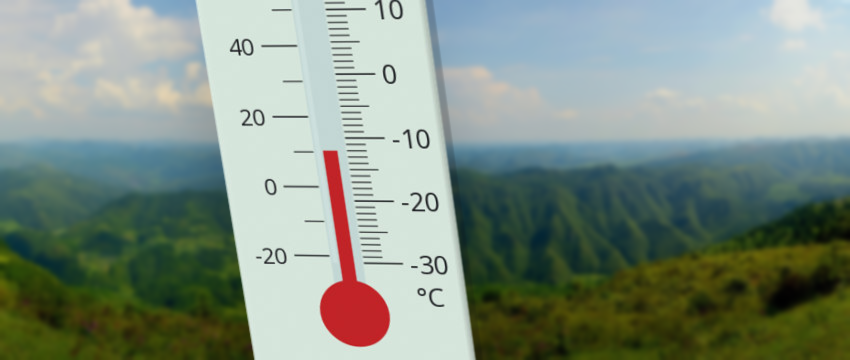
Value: -12
